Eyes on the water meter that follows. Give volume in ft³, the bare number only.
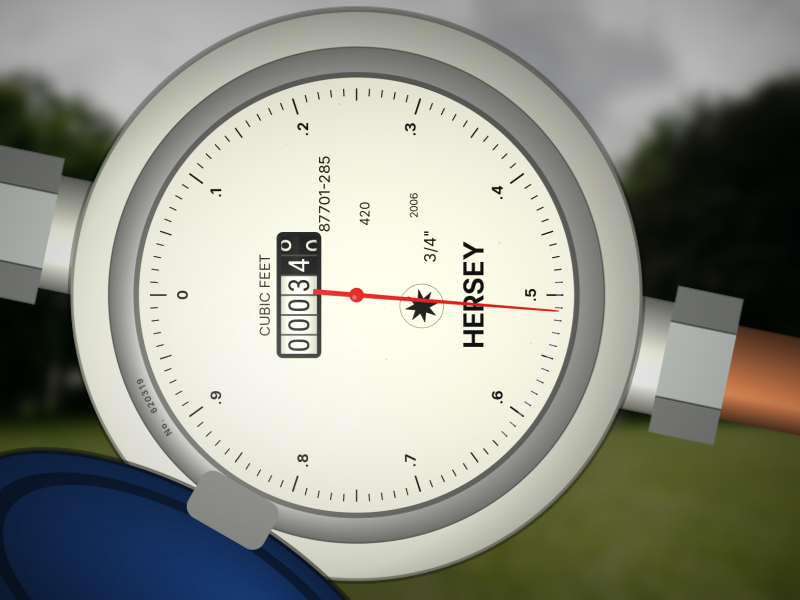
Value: 348.51
